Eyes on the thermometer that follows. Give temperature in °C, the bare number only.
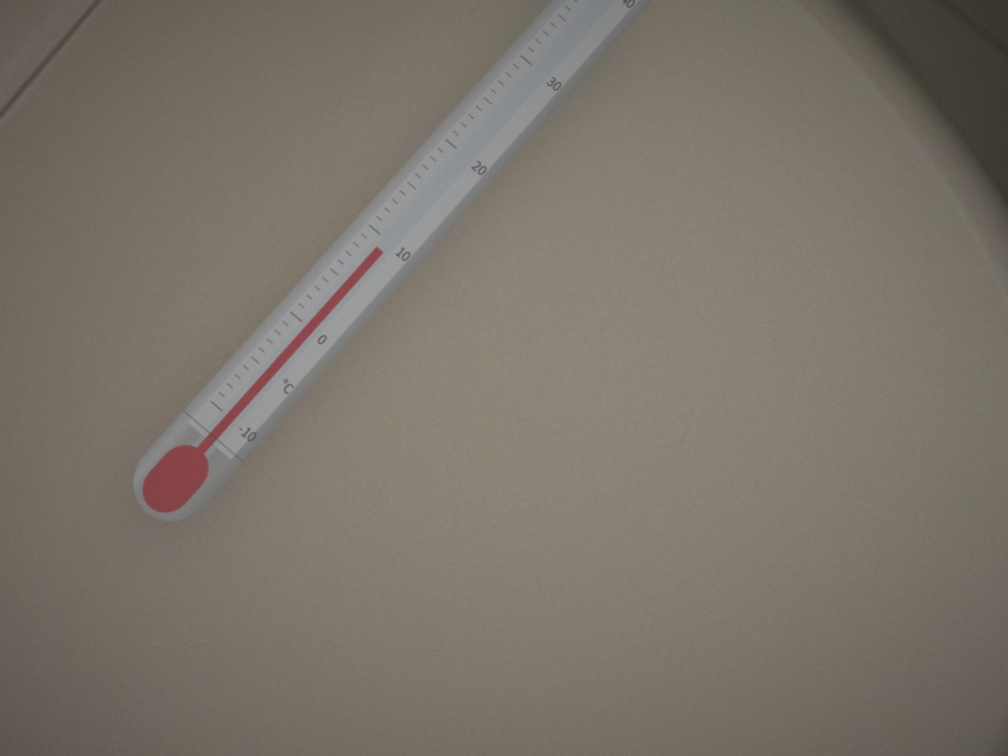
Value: 9
